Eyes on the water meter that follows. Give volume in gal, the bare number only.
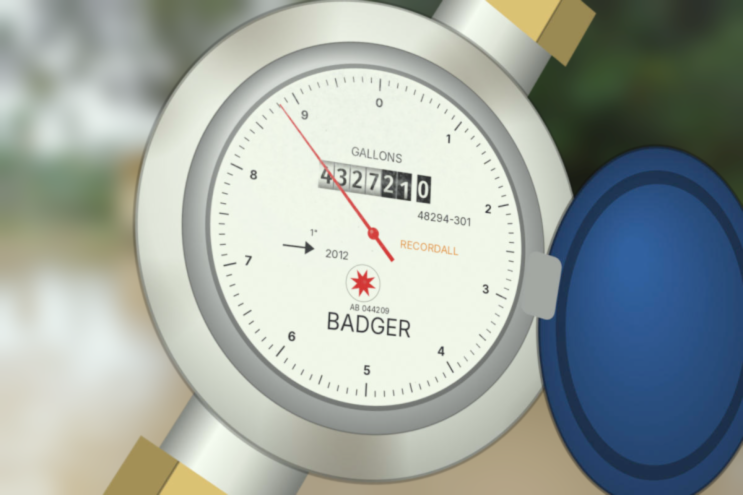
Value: 4327208.8
